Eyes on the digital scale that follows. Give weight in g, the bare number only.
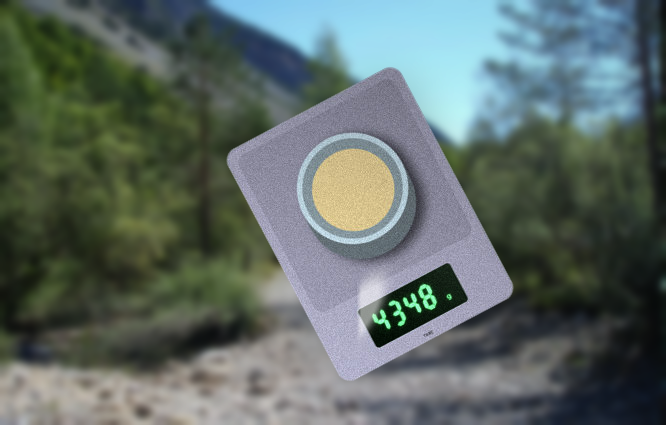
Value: 4348
